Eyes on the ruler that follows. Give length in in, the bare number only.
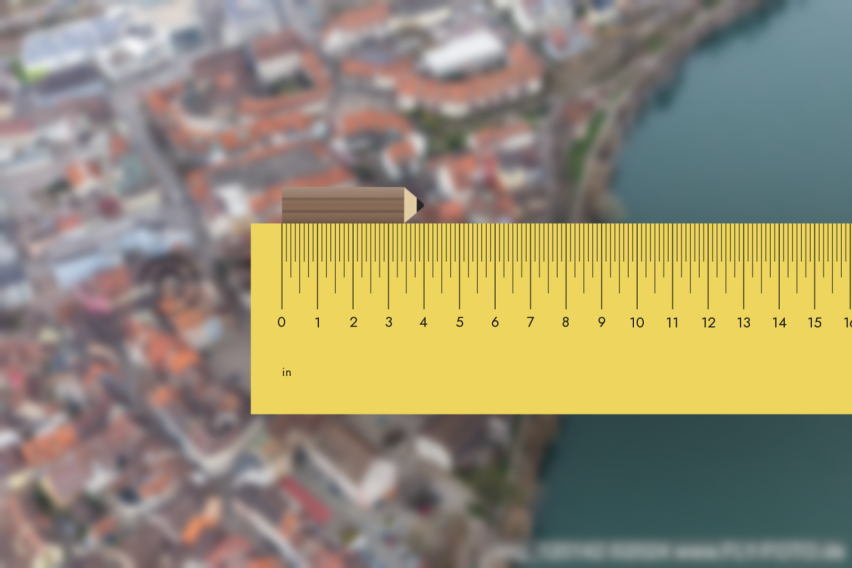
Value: 4
